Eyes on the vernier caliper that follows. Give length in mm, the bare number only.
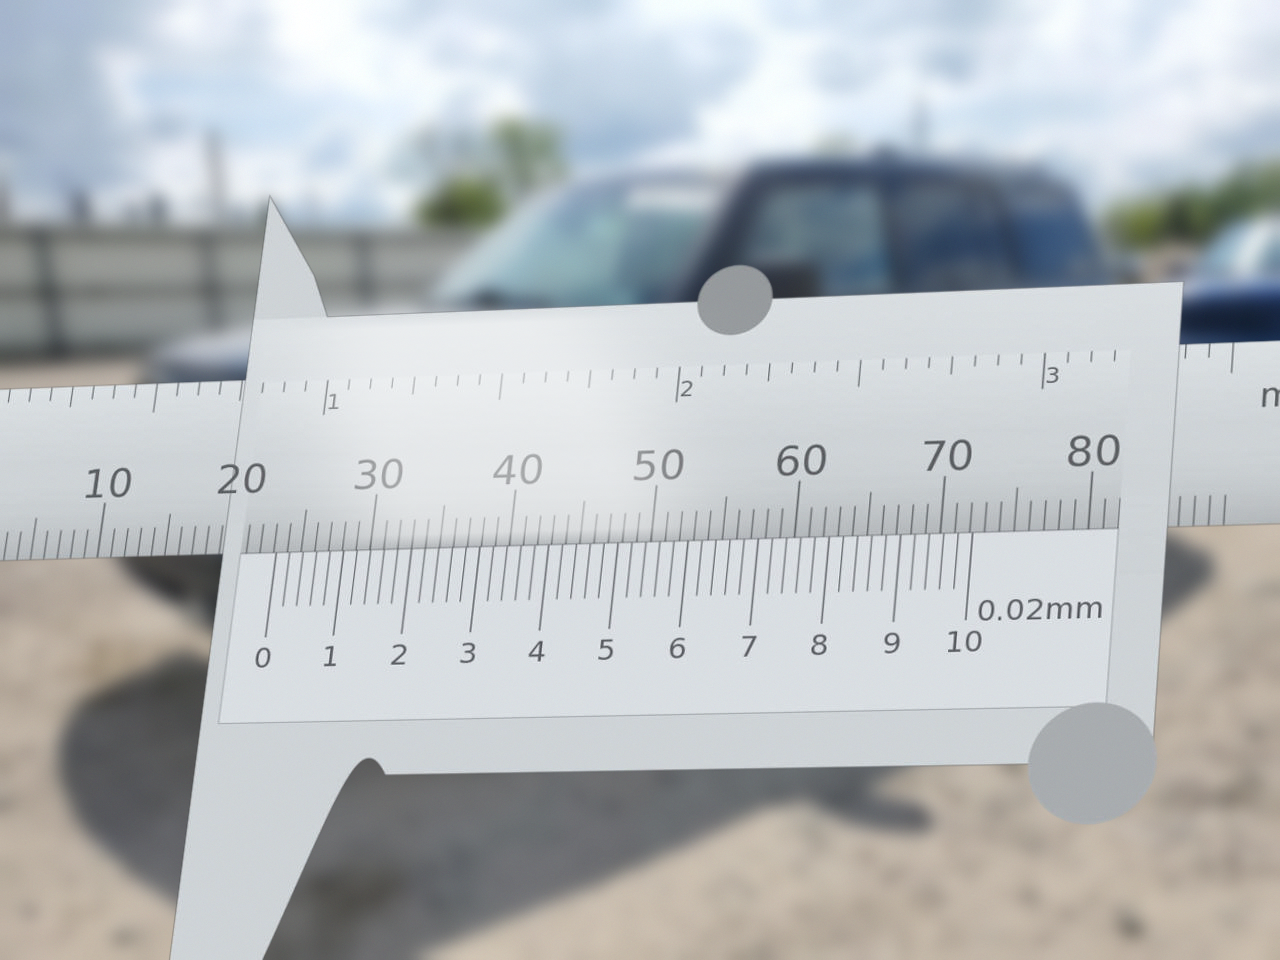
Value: 23.2
